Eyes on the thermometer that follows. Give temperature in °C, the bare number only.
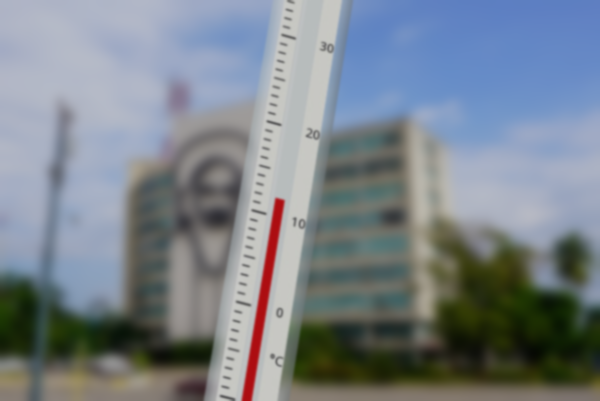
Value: 12
